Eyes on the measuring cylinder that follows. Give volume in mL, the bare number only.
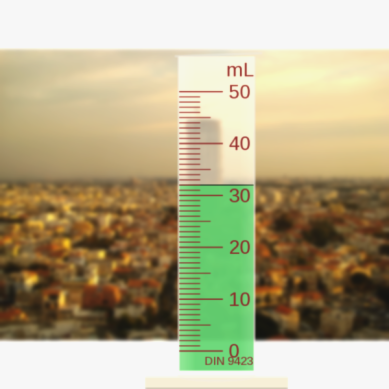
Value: 32
